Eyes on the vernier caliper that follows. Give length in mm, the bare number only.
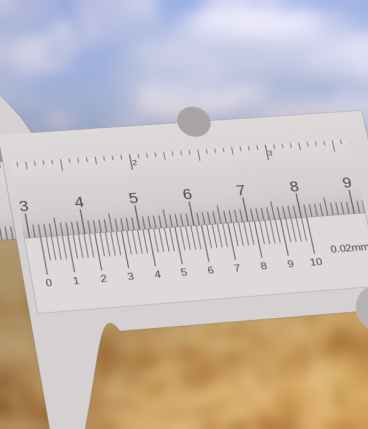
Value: 32.0
